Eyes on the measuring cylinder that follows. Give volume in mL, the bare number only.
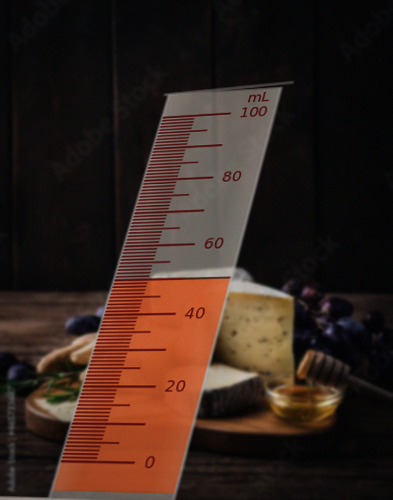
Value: 50
